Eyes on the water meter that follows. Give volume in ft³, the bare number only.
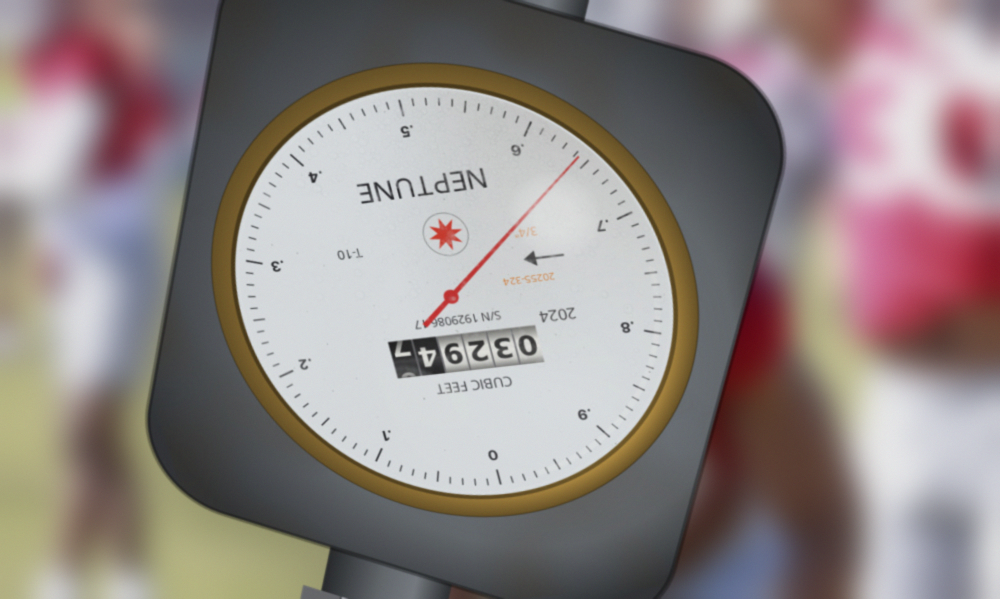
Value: 32946.64
